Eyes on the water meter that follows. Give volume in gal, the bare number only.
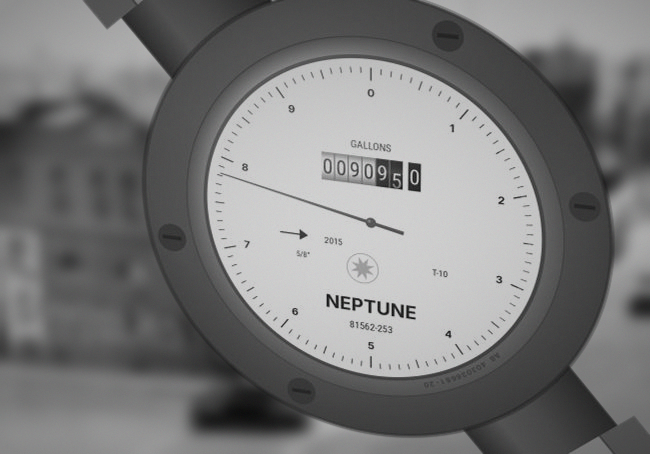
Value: 90947.8
